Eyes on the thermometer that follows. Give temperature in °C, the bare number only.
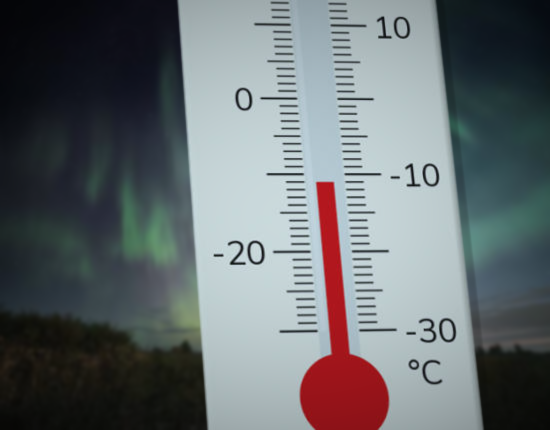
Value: -11
